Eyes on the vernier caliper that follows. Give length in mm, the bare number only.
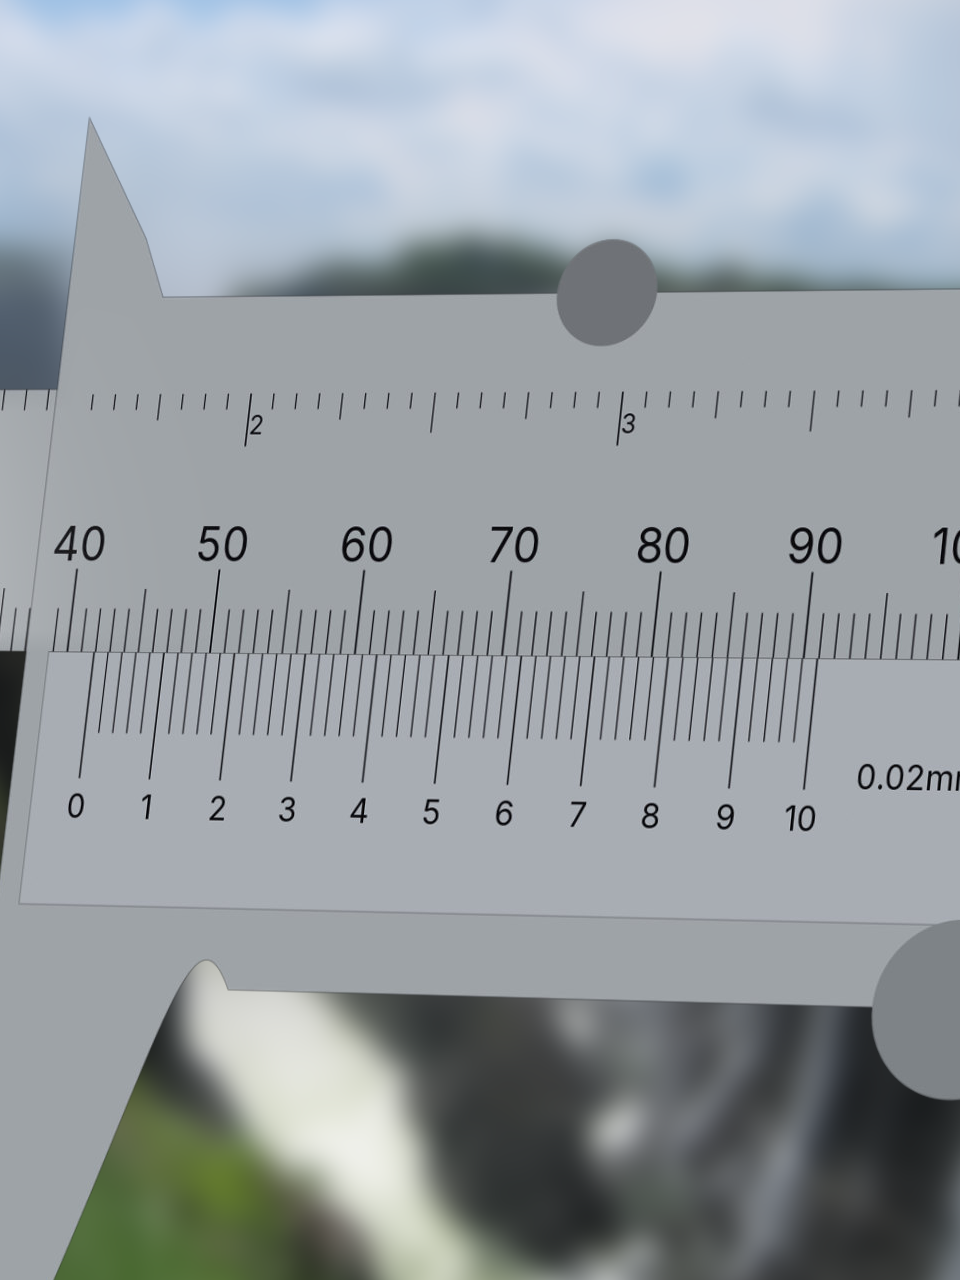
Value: 41.9
